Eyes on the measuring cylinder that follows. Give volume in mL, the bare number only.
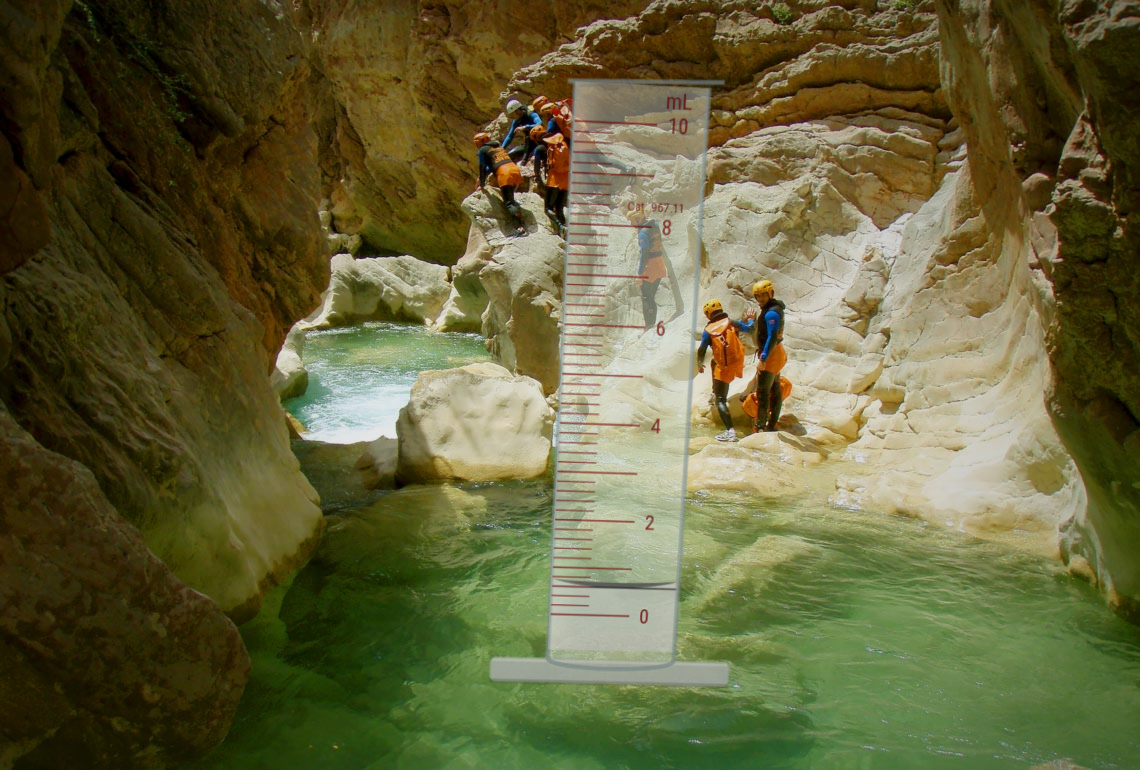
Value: 0.6
